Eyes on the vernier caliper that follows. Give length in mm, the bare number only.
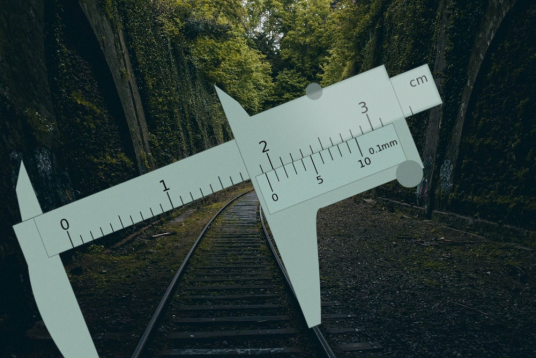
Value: 19.2
